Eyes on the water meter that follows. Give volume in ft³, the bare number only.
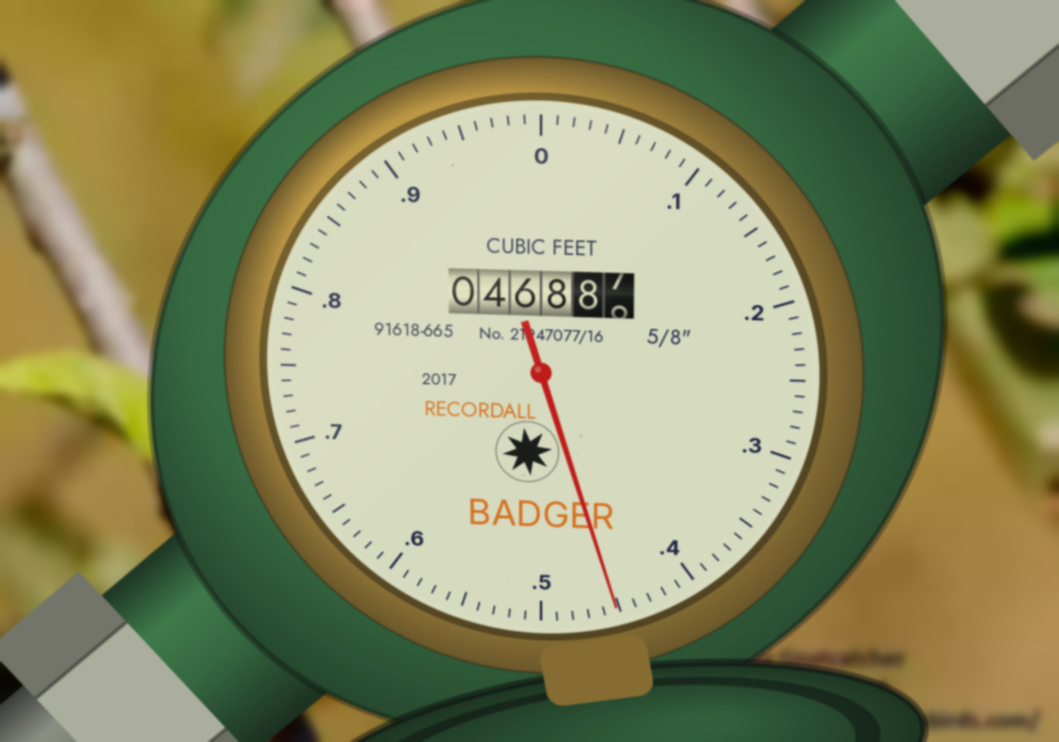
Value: 46887.45
